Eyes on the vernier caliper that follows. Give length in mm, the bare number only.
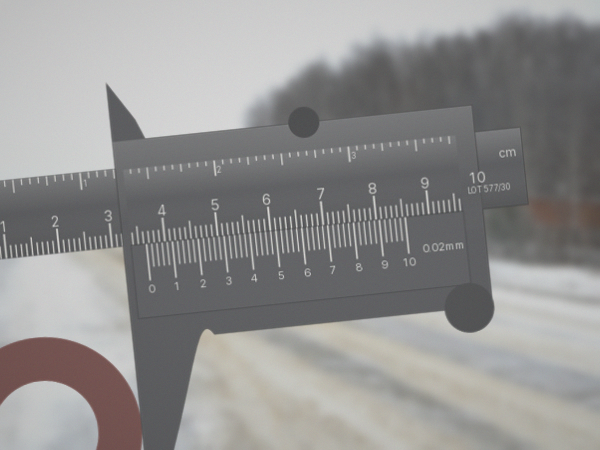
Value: 36.5
